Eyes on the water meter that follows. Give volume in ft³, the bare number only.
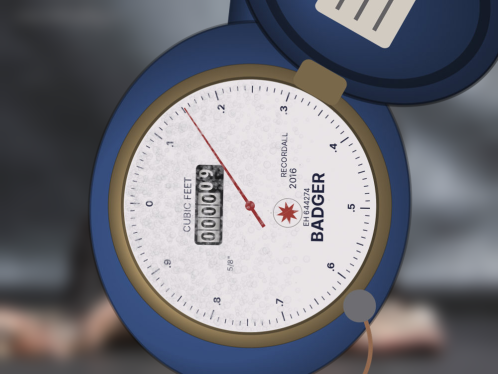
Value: 9.15
